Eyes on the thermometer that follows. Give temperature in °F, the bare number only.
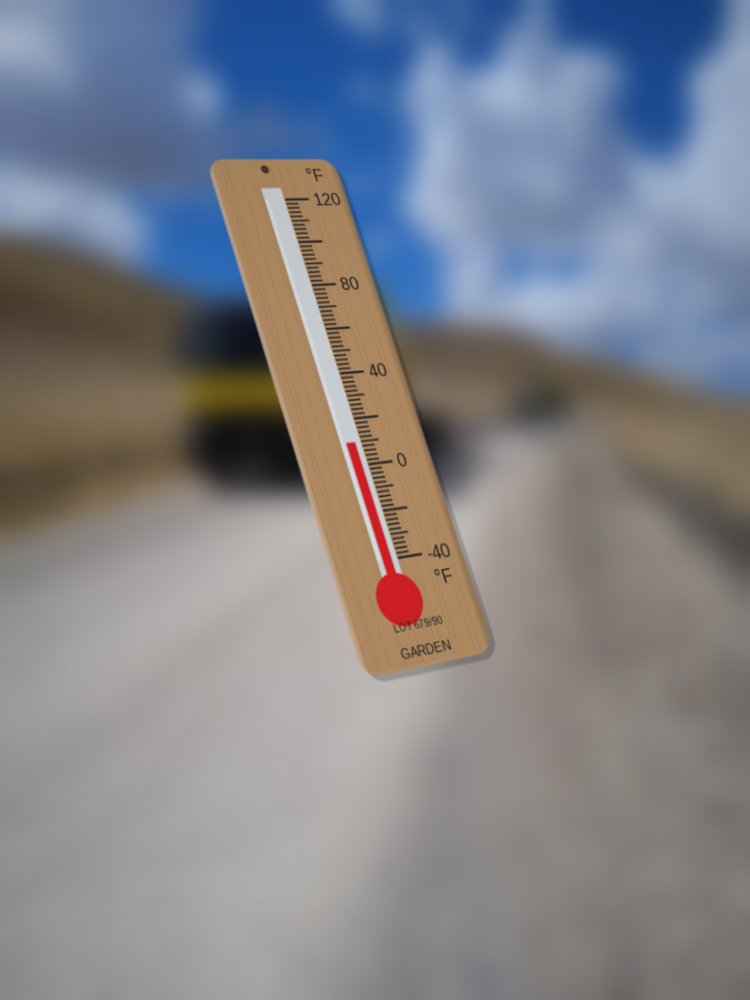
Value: 10
